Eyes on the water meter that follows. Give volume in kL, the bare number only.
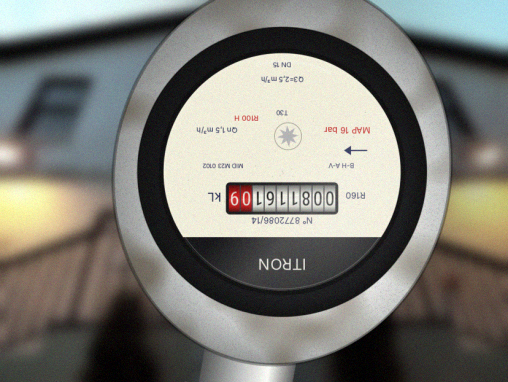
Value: 81161.09
